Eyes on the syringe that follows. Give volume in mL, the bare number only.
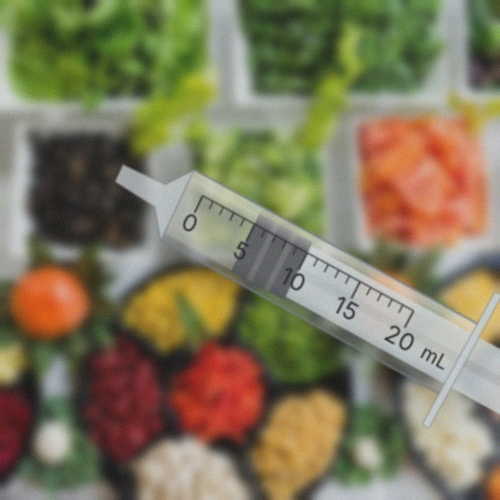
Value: 5
